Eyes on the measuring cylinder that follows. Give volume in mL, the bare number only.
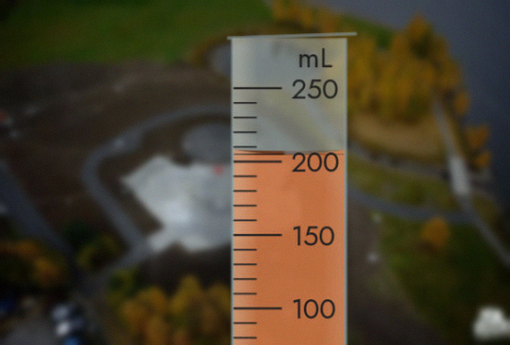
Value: 205
